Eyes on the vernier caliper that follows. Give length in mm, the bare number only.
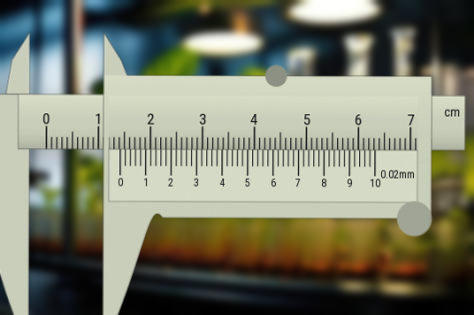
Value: 14.2
